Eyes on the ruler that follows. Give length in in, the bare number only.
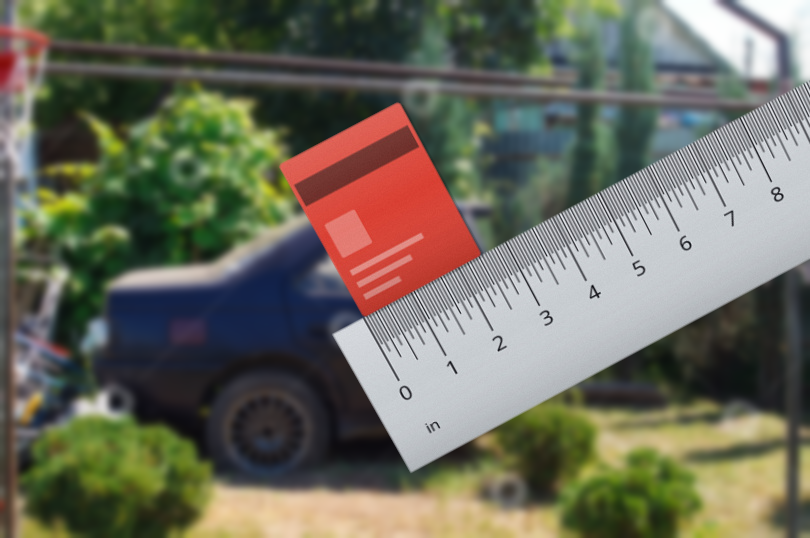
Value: 2.5
